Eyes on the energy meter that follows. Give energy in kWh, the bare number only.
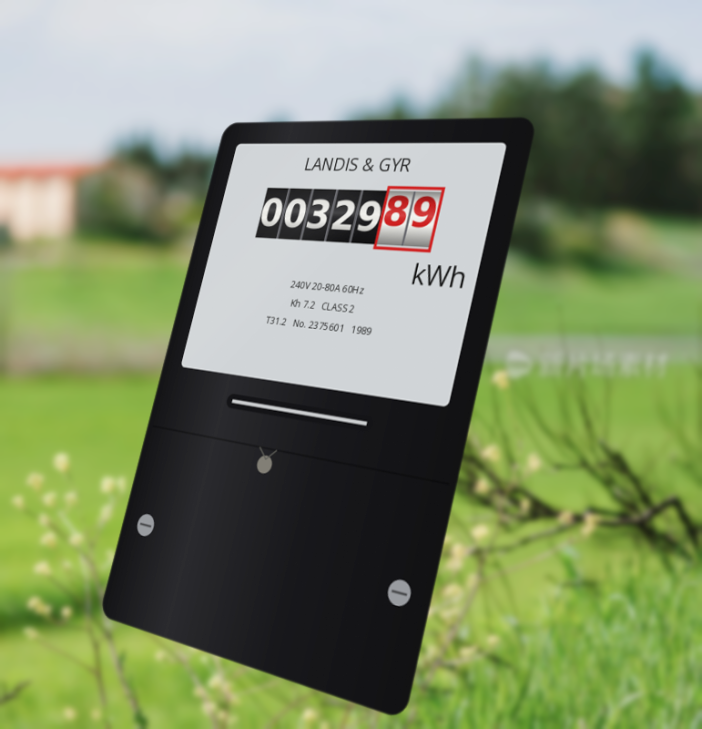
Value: 329.89
